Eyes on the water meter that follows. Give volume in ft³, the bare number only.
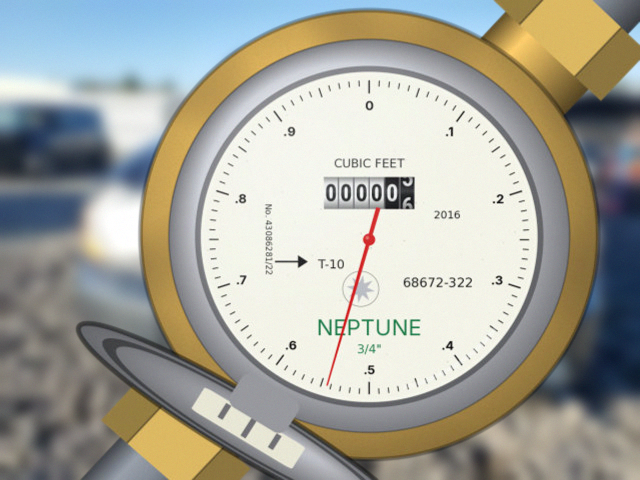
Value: 5.54
